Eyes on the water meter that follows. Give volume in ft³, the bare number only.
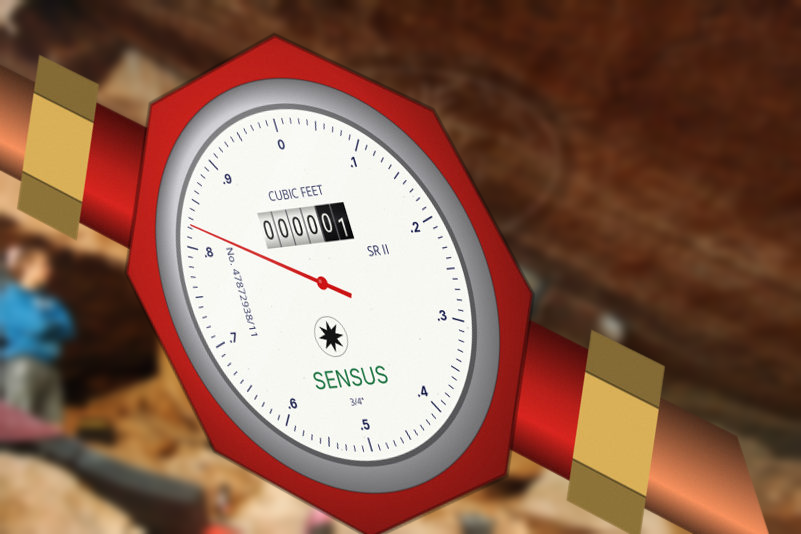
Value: 0.82
